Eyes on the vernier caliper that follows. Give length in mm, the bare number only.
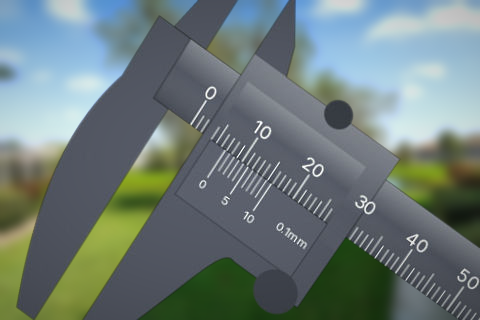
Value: 6.8
